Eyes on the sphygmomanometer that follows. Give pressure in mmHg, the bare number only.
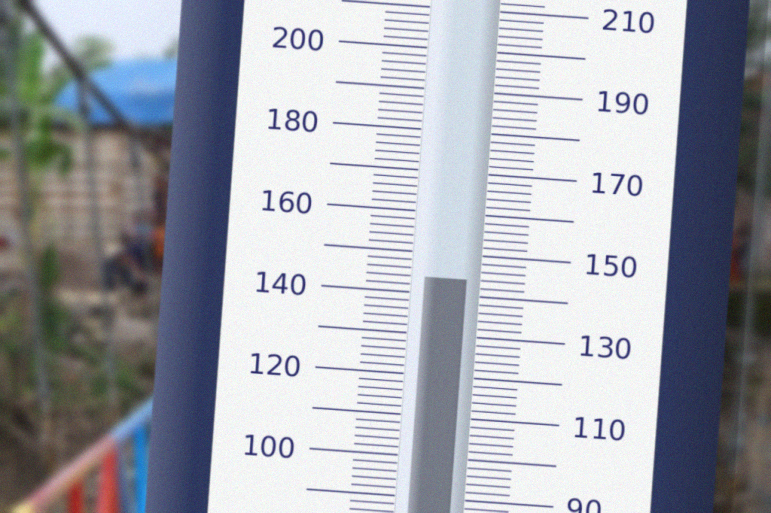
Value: 144
